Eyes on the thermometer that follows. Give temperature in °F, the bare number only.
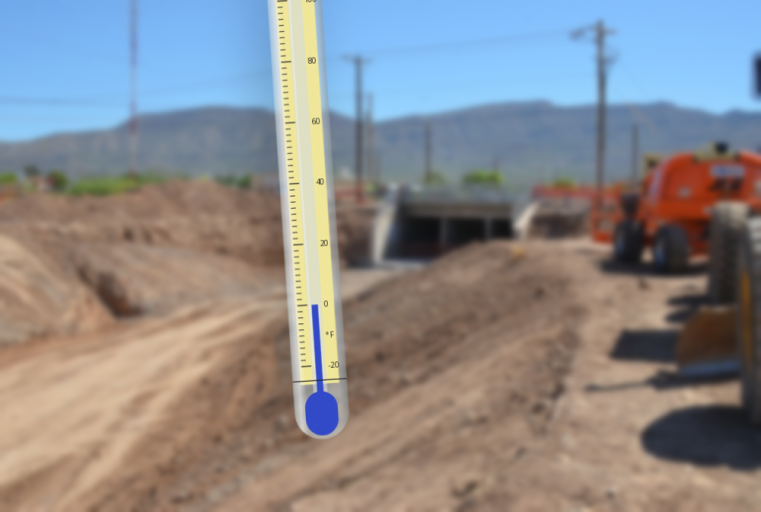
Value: 0
